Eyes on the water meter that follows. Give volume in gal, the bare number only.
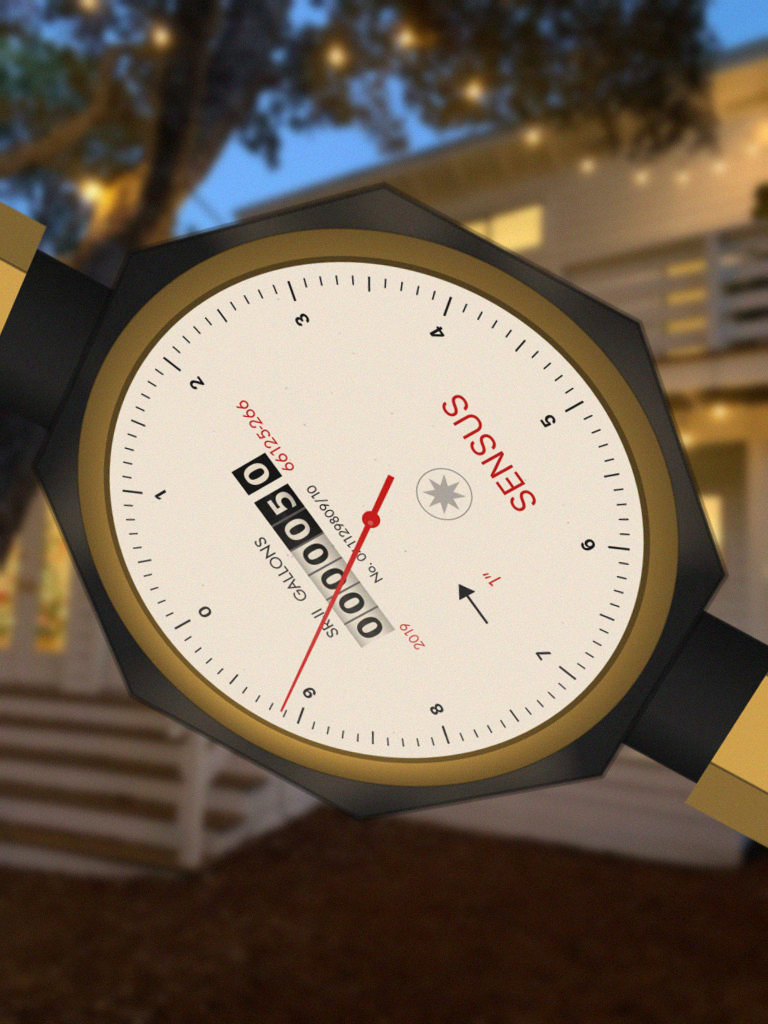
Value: 49.1
